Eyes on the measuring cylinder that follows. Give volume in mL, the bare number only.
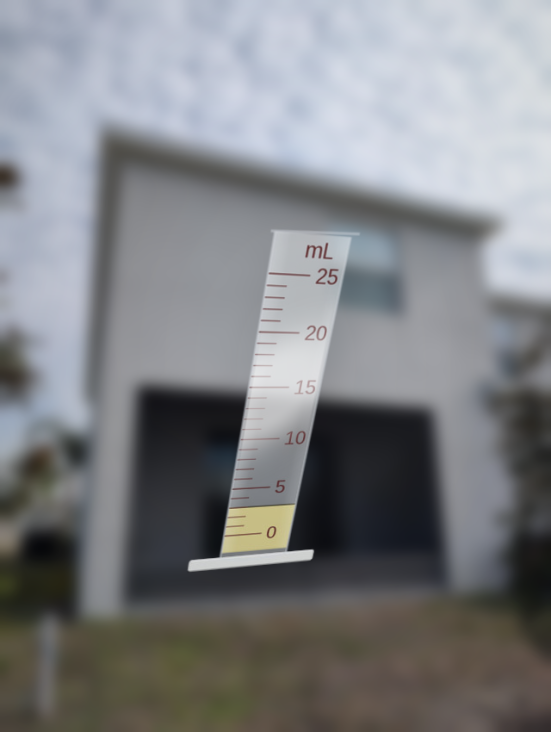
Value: 3
